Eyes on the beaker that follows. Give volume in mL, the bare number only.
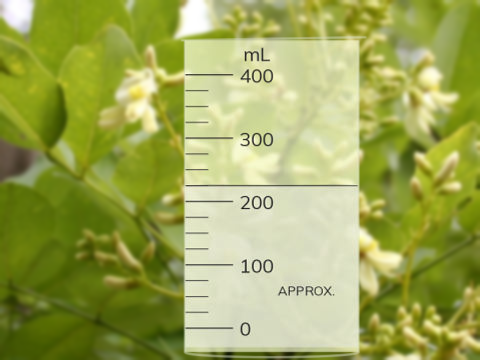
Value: 225
